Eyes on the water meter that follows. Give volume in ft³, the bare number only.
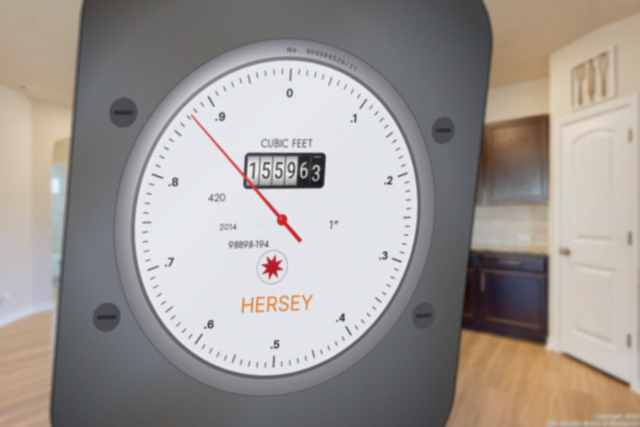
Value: 155962.87
